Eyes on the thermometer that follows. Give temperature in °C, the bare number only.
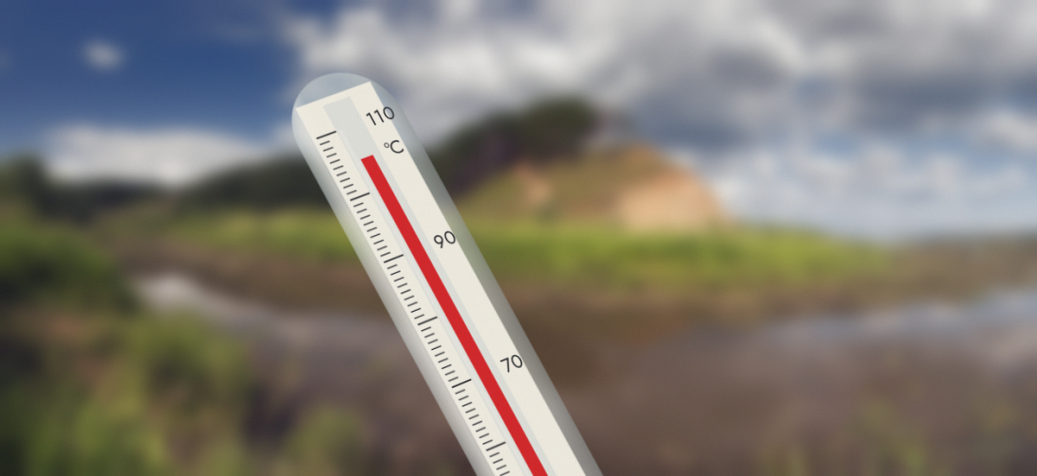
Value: 105
